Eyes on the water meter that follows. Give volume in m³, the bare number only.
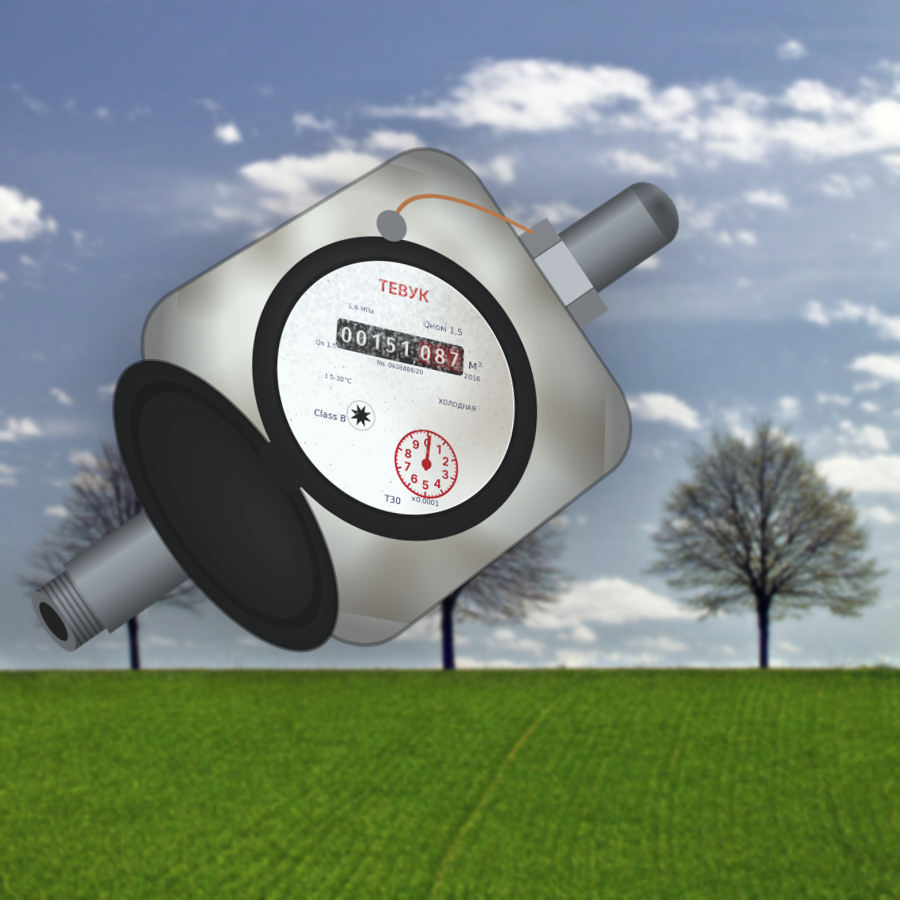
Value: 151.0870
